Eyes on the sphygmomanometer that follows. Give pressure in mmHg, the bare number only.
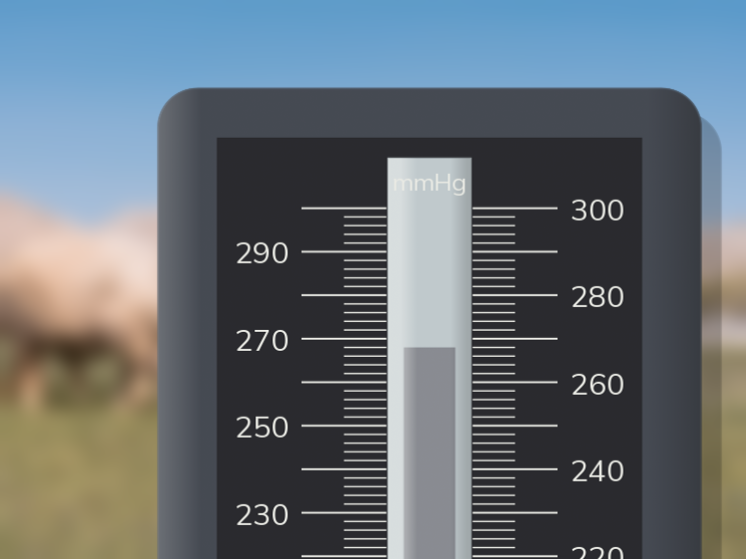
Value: 268
